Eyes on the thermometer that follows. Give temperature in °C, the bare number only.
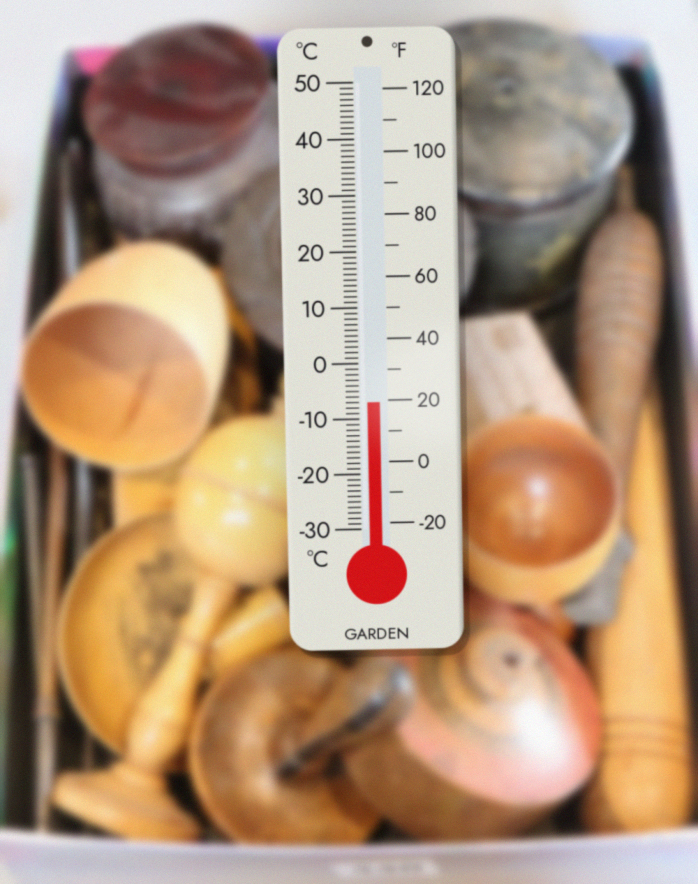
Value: -7
